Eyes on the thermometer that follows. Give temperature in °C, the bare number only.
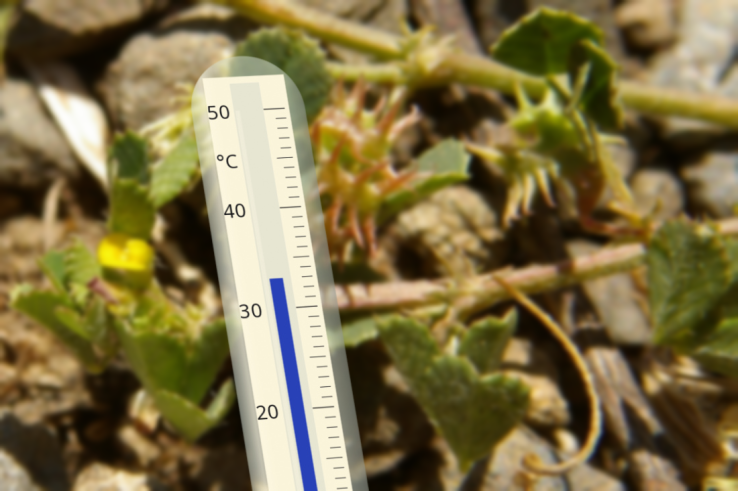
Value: 33
